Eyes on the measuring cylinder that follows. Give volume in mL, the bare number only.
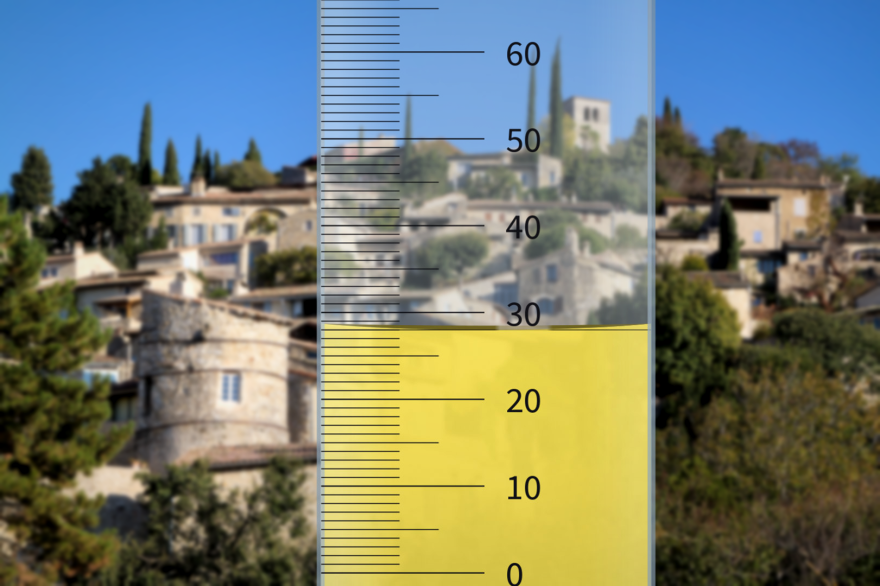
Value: 28
